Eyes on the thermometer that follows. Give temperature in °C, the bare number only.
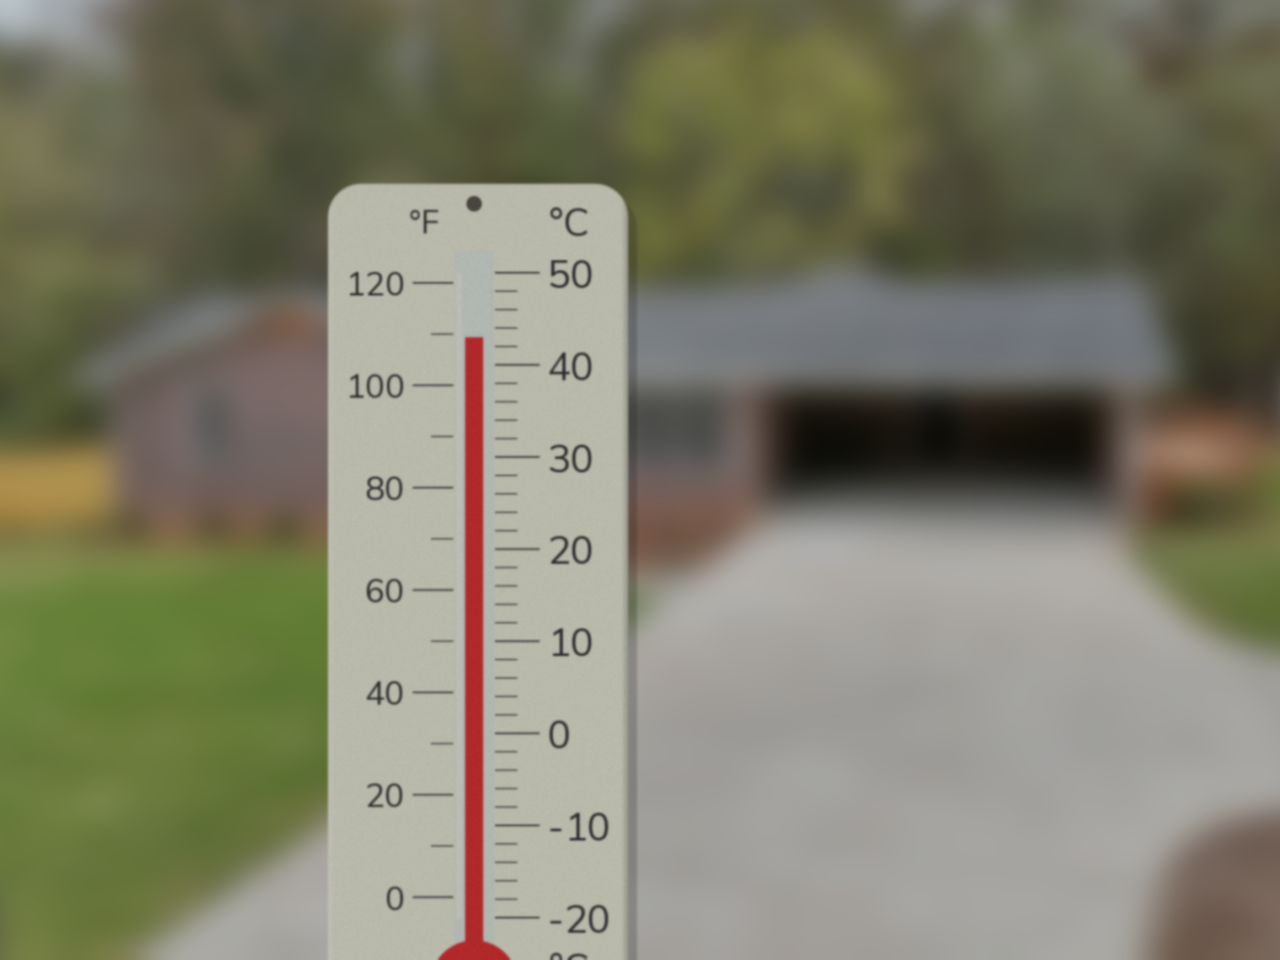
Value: 43
